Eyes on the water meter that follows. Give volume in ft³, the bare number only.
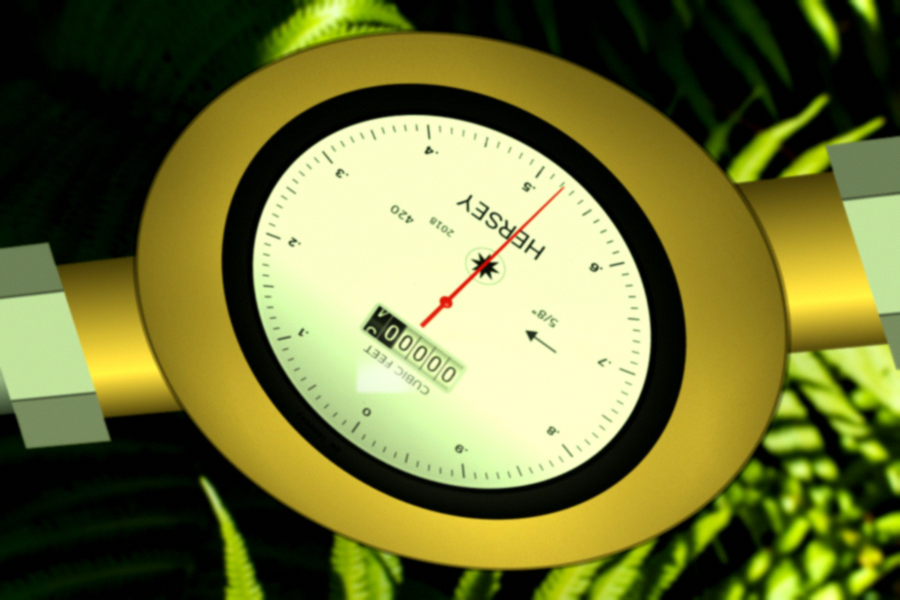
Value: 3.52
